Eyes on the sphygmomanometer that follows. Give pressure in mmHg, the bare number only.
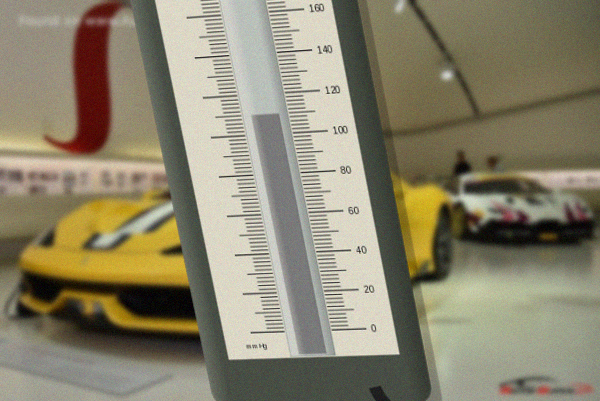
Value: 110
